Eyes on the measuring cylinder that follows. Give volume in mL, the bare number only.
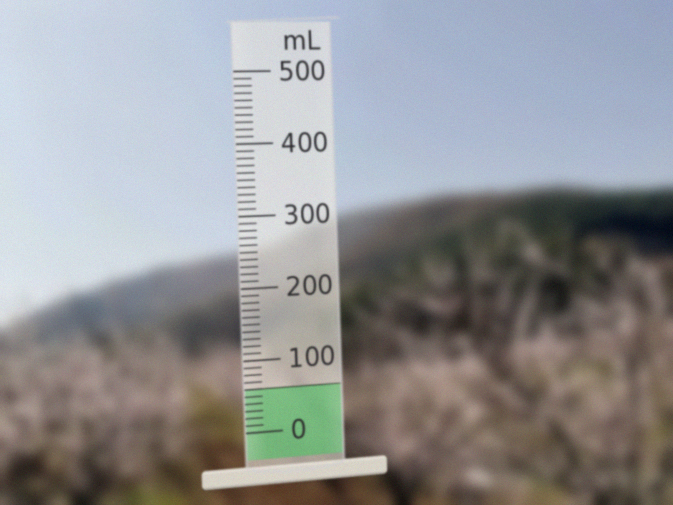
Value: 60
